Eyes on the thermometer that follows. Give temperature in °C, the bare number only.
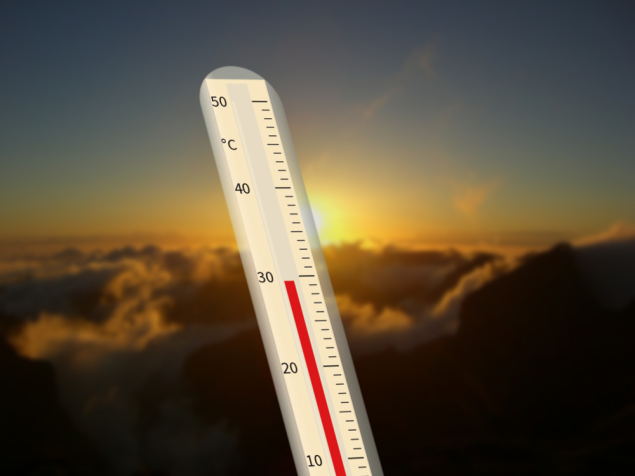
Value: 29.5
